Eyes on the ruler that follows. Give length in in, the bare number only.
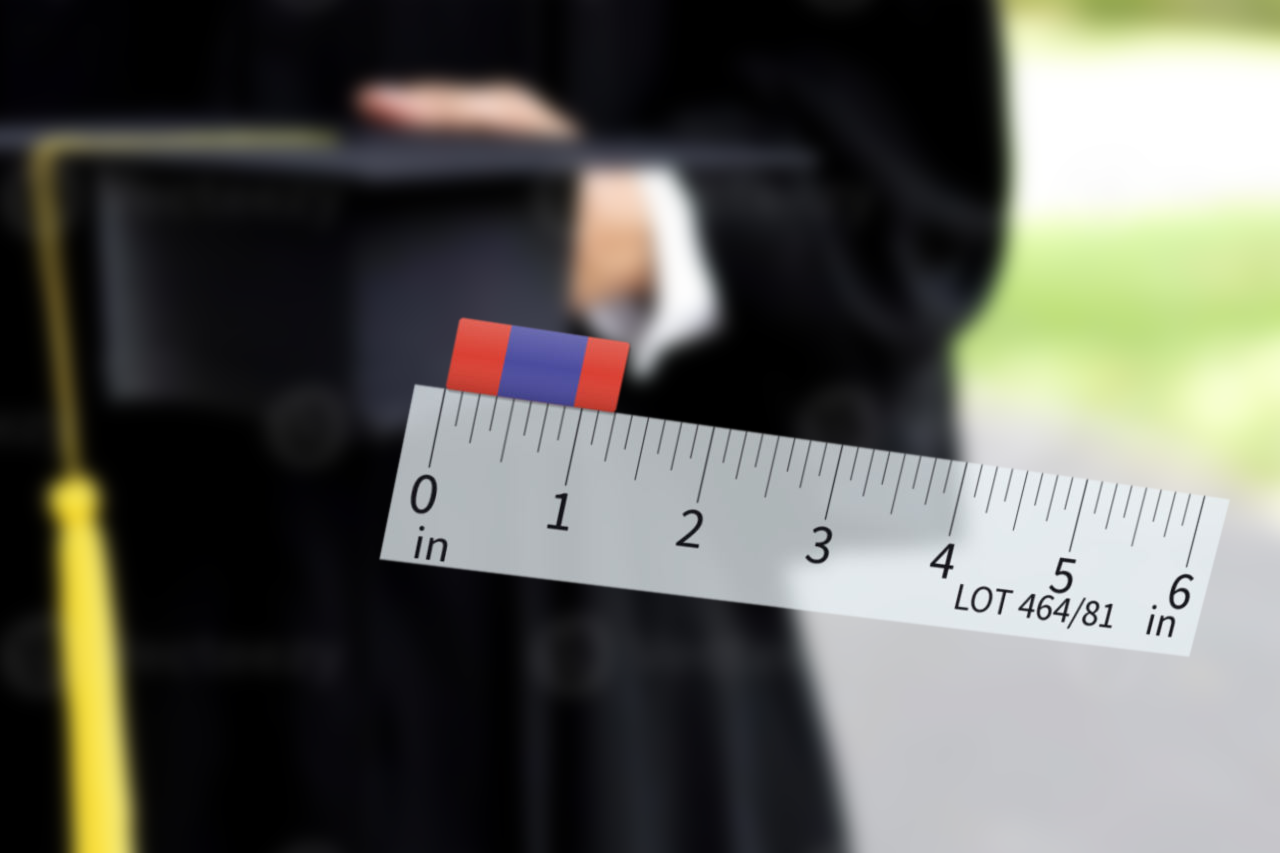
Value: 1.25
